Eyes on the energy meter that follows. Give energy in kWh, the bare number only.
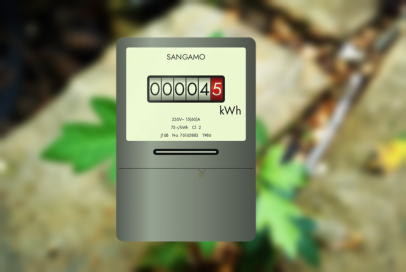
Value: 4.5
